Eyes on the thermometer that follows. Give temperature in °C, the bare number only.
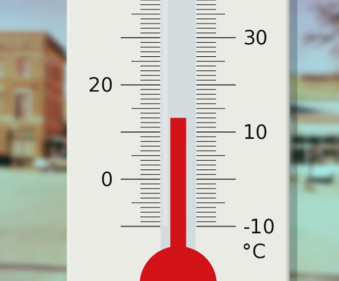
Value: 13
